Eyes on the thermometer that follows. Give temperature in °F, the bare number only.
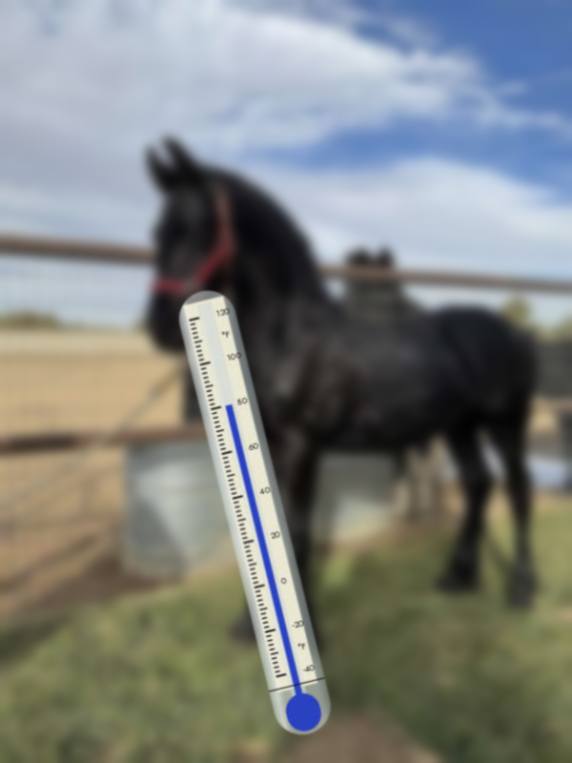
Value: 80
